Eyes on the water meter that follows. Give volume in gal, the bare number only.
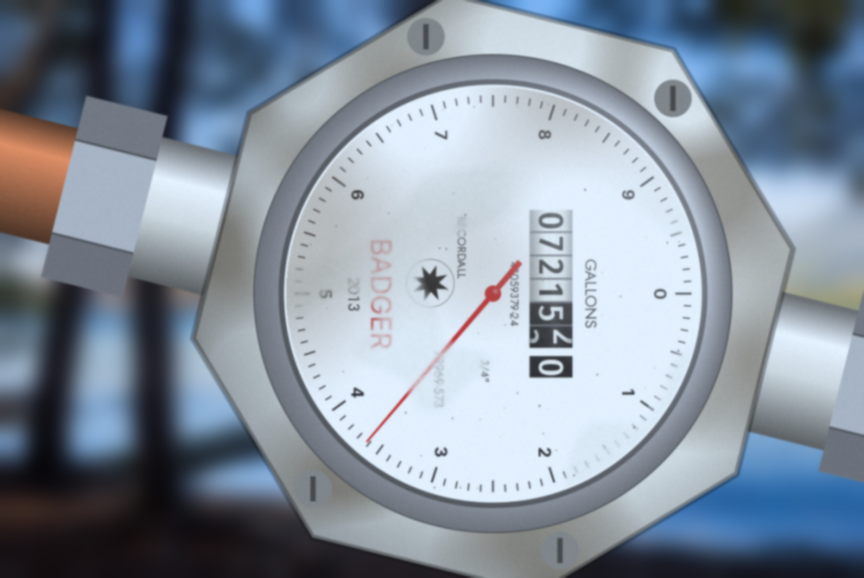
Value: 721523.6
